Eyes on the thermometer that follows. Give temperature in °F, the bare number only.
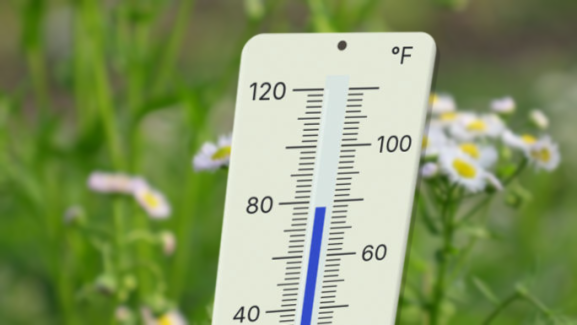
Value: 78
